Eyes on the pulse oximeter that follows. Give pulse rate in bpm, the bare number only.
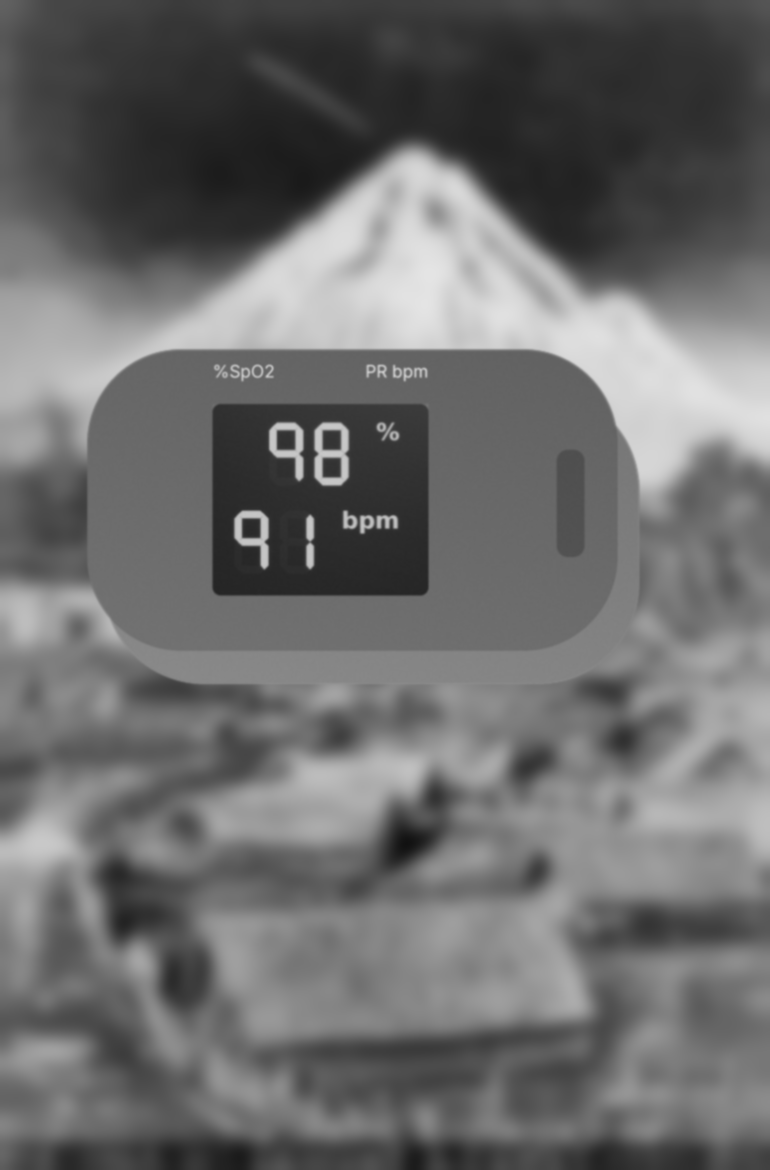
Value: 91
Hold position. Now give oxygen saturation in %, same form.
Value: 98
